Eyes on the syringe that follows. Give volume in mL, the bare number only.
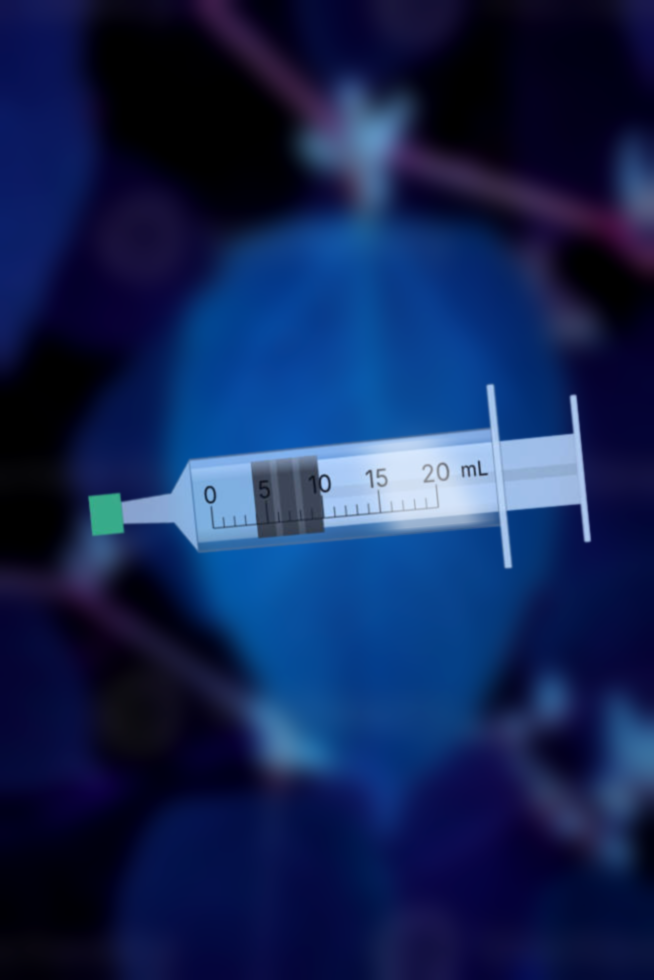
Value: 4
